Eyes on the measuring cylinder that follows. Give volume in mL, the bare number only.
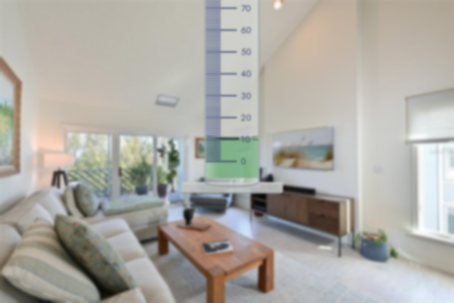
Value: 10
